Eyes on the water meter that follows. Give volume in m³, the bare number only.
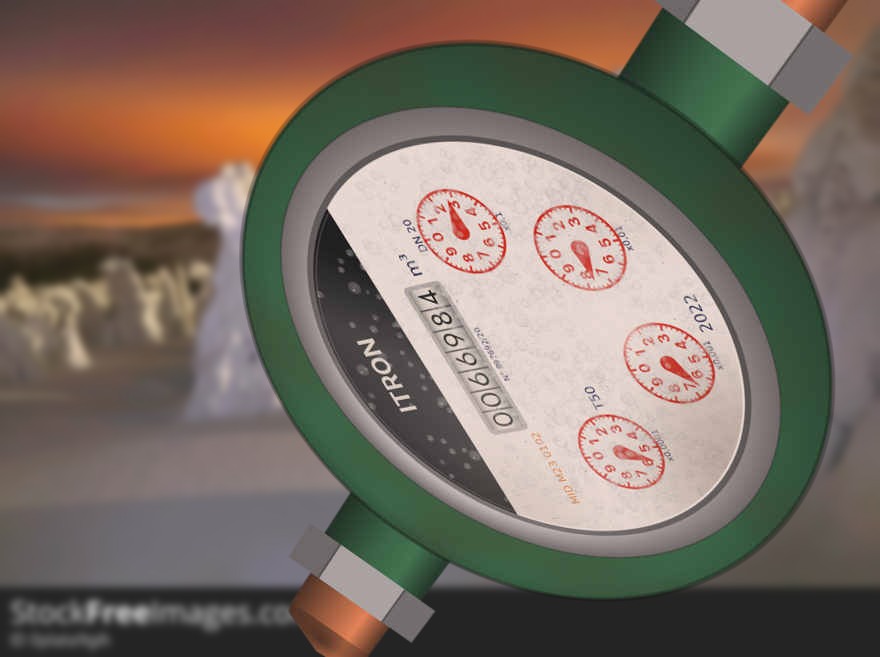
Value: 66984.2765
